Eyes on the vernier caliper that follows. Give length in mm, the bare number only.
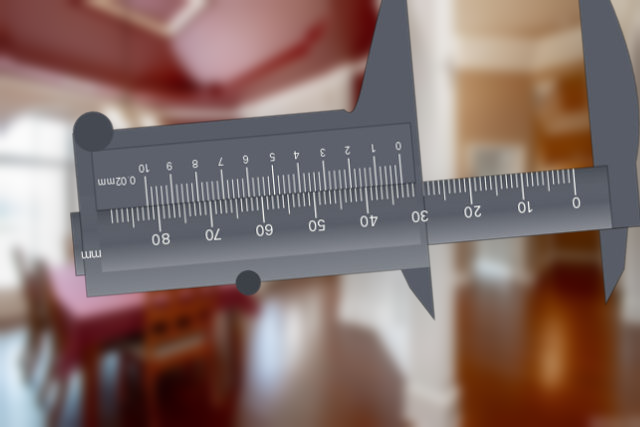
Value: 33.0
